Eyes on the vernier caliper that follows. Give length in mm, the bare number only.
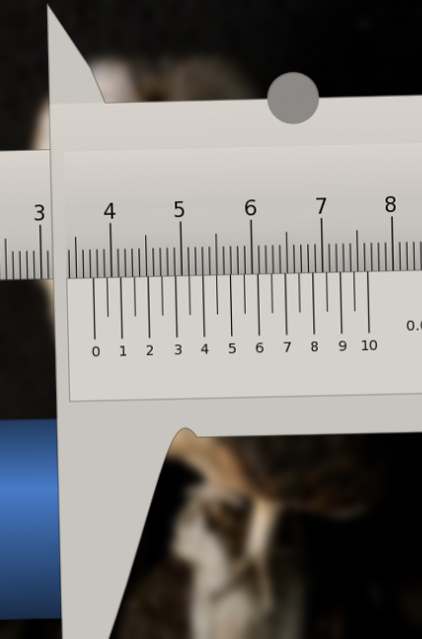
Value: 37.4
